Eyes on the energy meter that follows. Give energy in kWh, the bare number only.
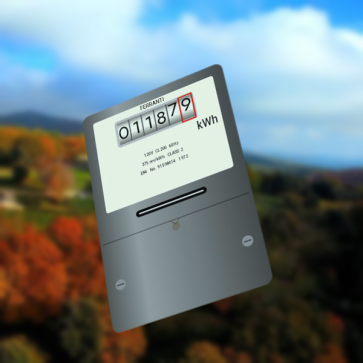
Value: 1187.9
